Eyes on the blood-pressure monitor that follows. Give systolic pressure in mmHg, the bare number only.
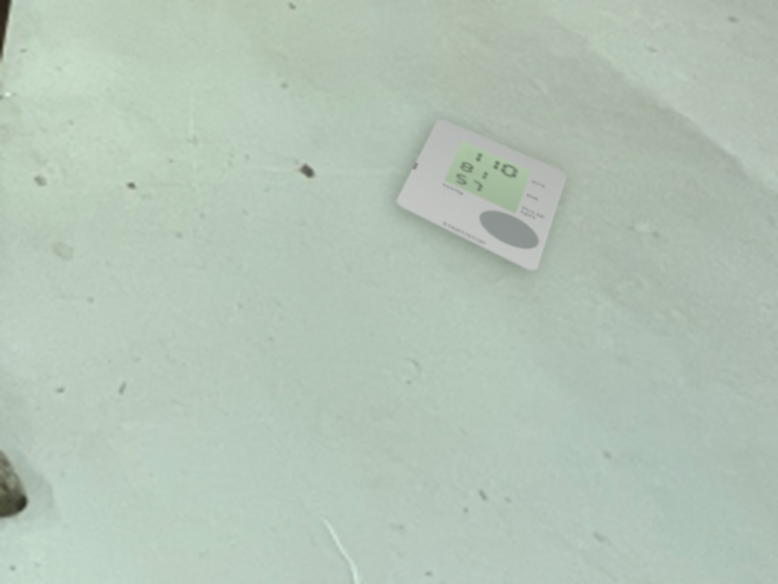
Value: 110
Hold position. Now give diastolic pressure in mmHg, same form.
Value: 81
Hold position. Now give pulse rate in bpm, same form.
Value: 57
